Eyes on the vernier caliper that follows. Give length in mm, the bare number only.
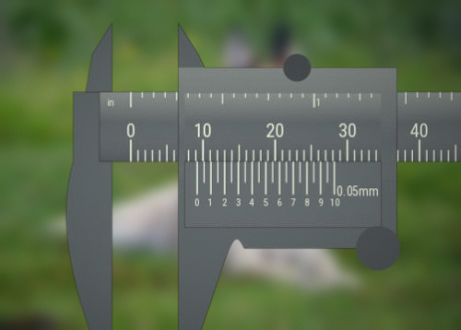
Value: 9.2
